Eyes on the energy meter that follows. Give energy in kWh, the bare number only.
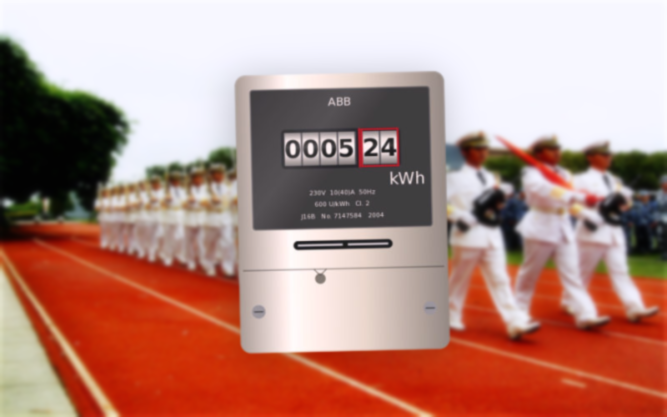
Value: 5.24
